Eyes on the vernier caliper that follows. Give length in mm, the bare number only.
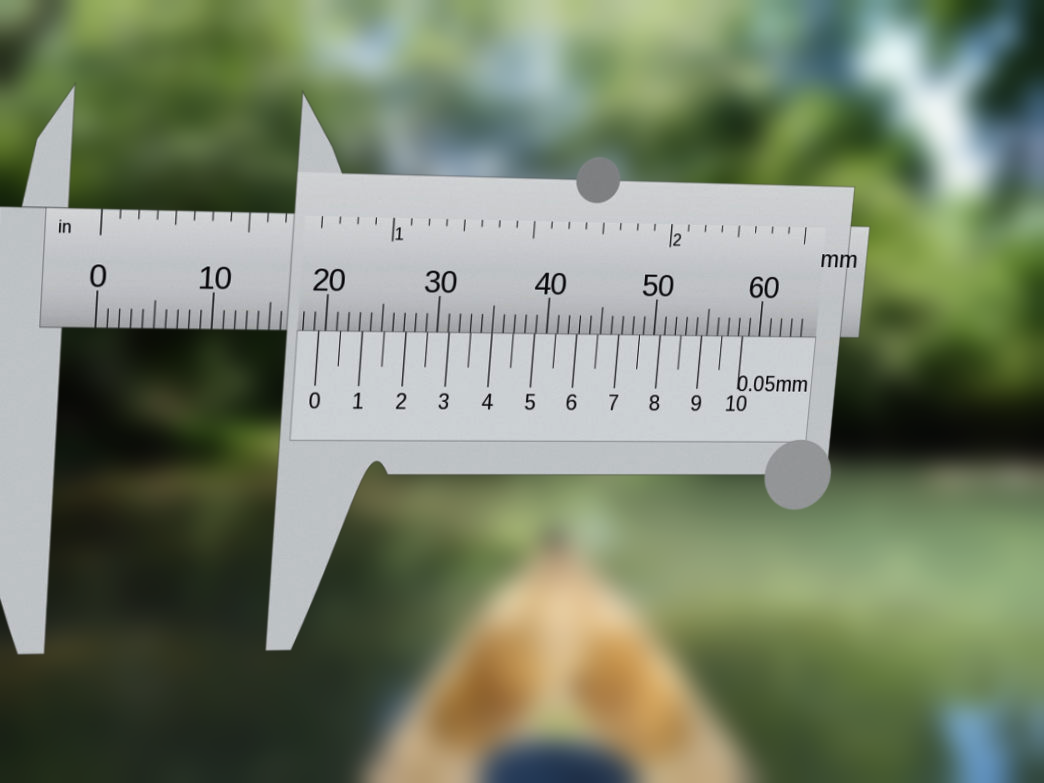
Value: 19.4
